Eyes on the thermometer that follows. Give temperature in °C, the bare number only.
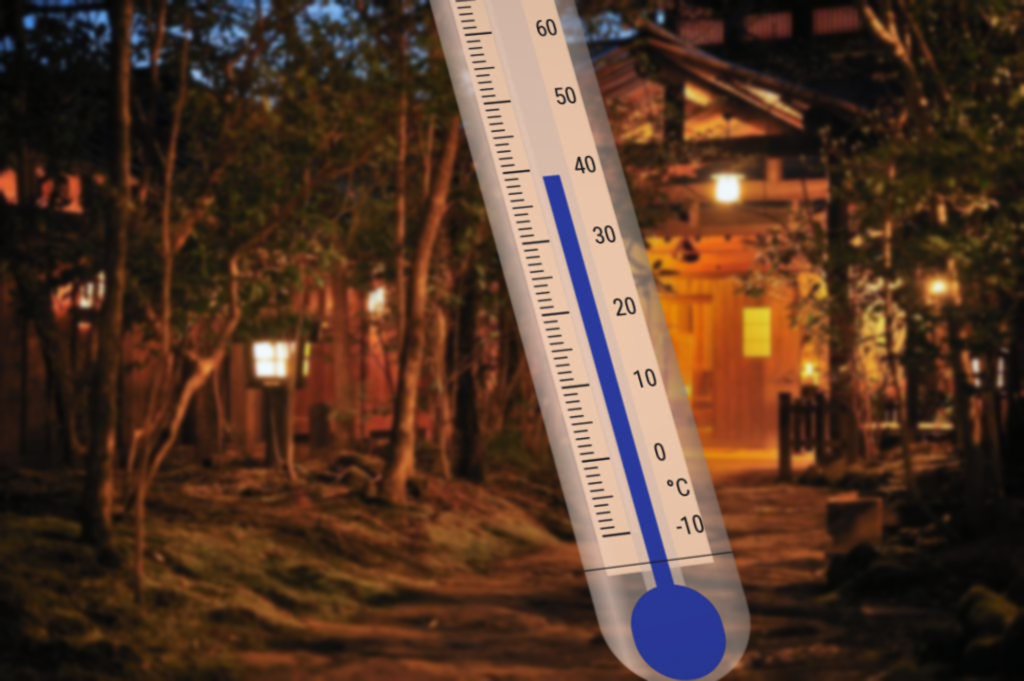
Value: 39
